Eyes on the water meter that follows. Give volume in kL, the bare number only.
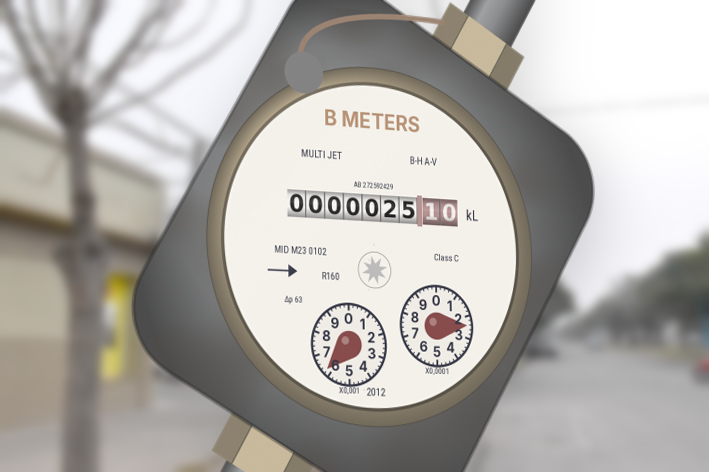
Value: 25.1062
